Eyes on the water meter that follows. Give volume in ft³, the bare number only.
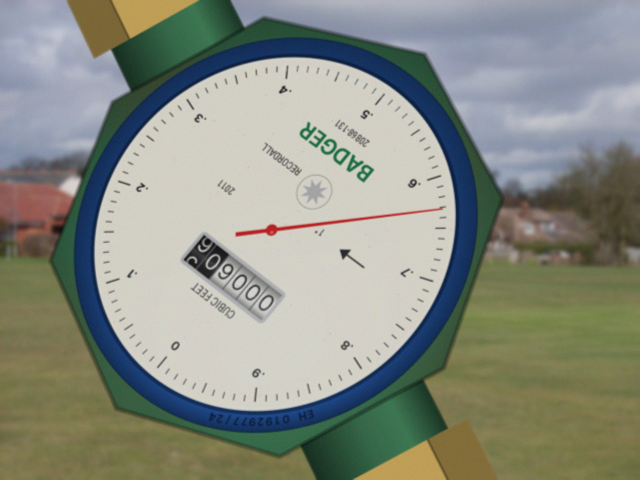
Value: 605.63
